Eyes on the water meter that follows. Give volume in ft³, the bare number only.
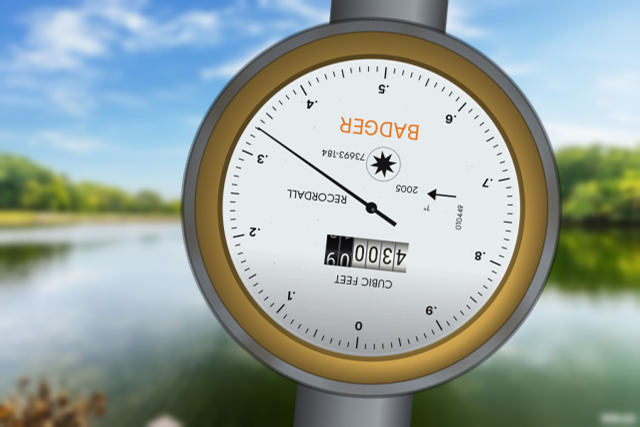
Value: 430009.33
